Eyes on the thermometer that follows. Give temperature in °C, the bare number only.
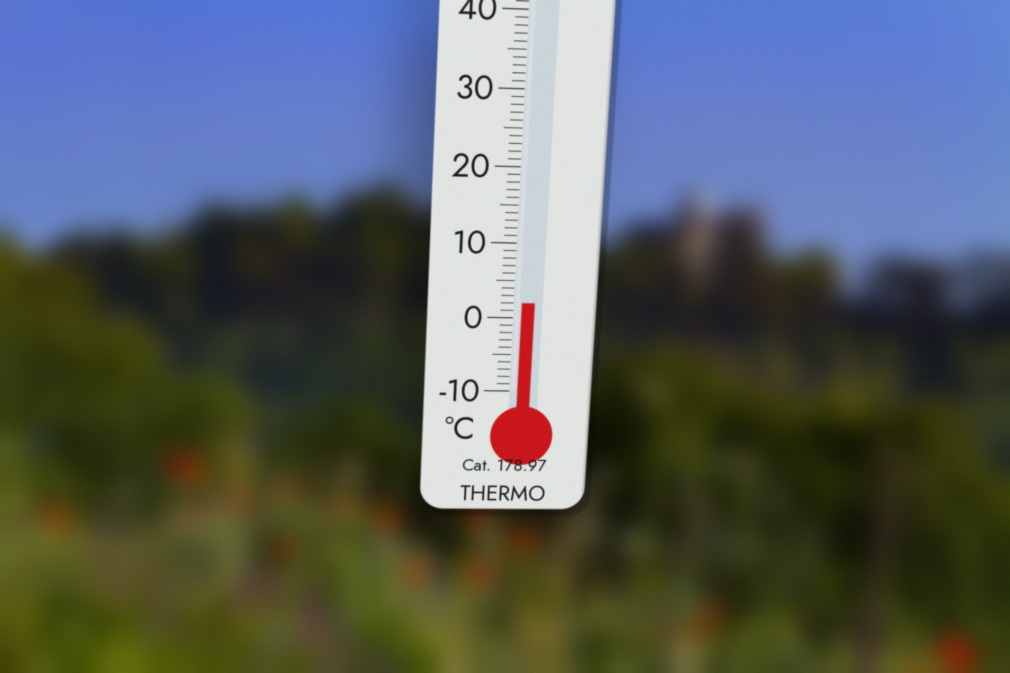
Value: 2
